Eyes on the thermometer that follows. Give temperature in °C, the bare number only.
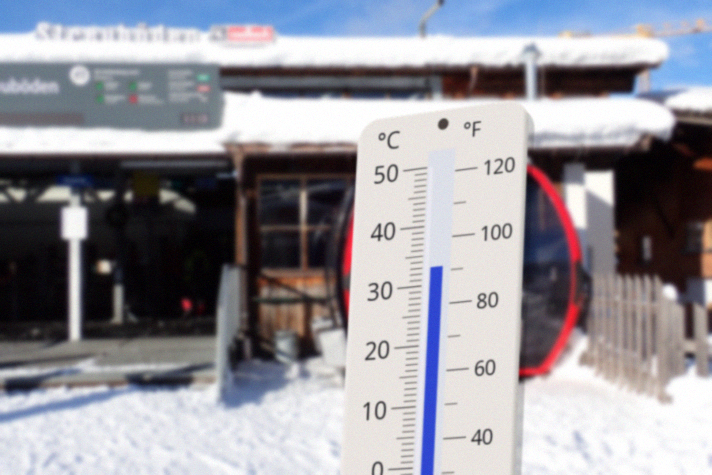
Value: 33
